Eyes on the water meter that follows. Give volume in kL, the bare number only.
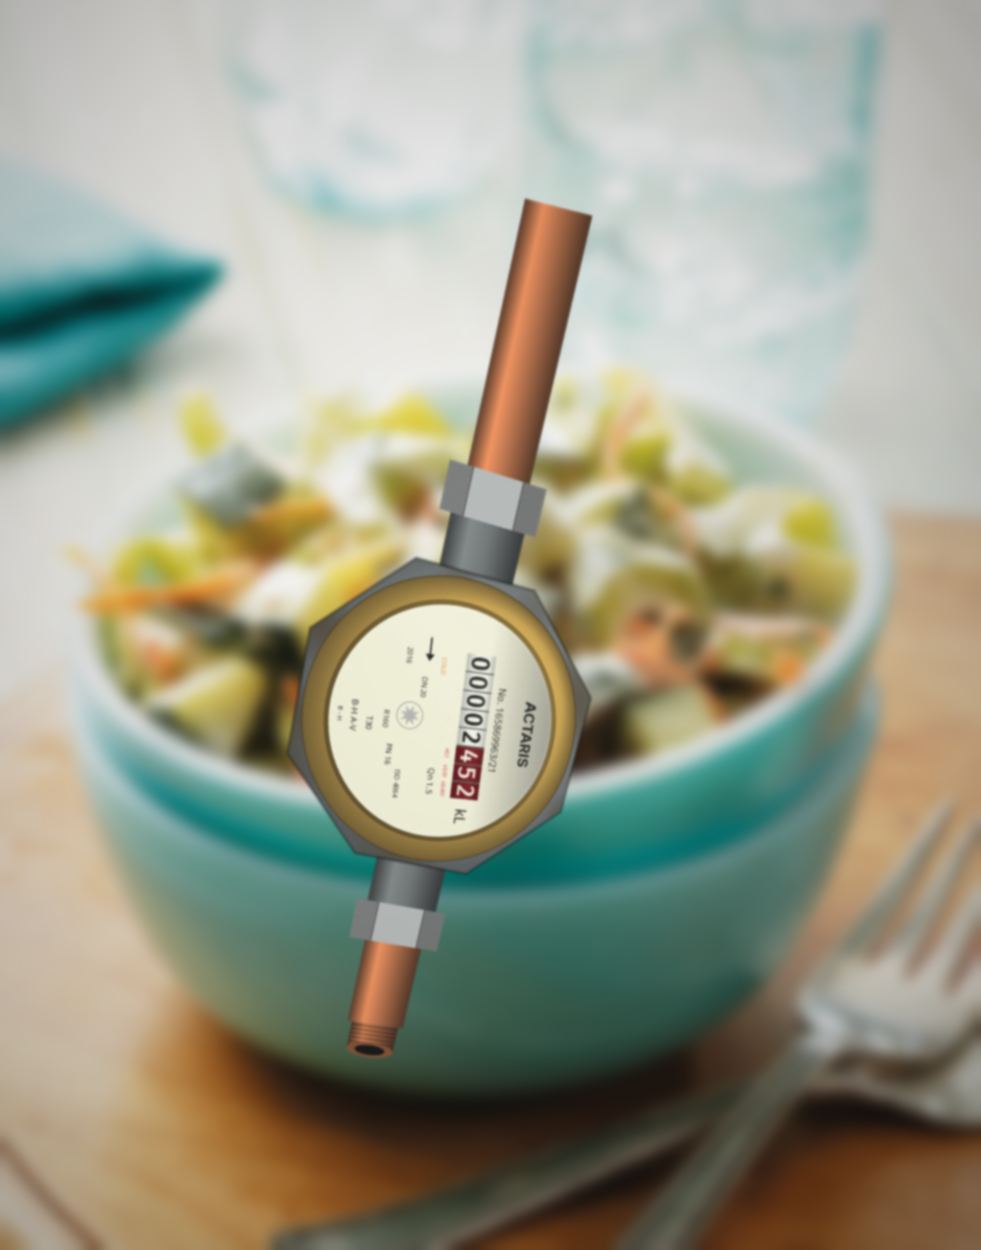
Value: 2.452
